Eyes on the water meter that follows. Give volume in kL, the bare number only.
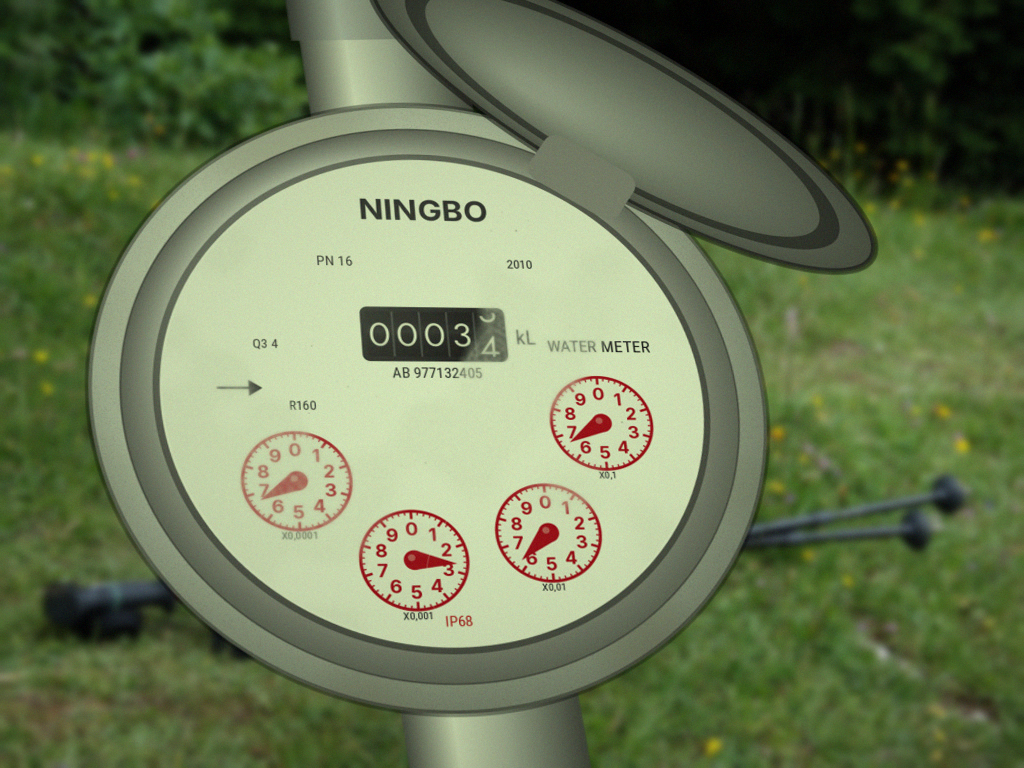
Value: 33.6626
